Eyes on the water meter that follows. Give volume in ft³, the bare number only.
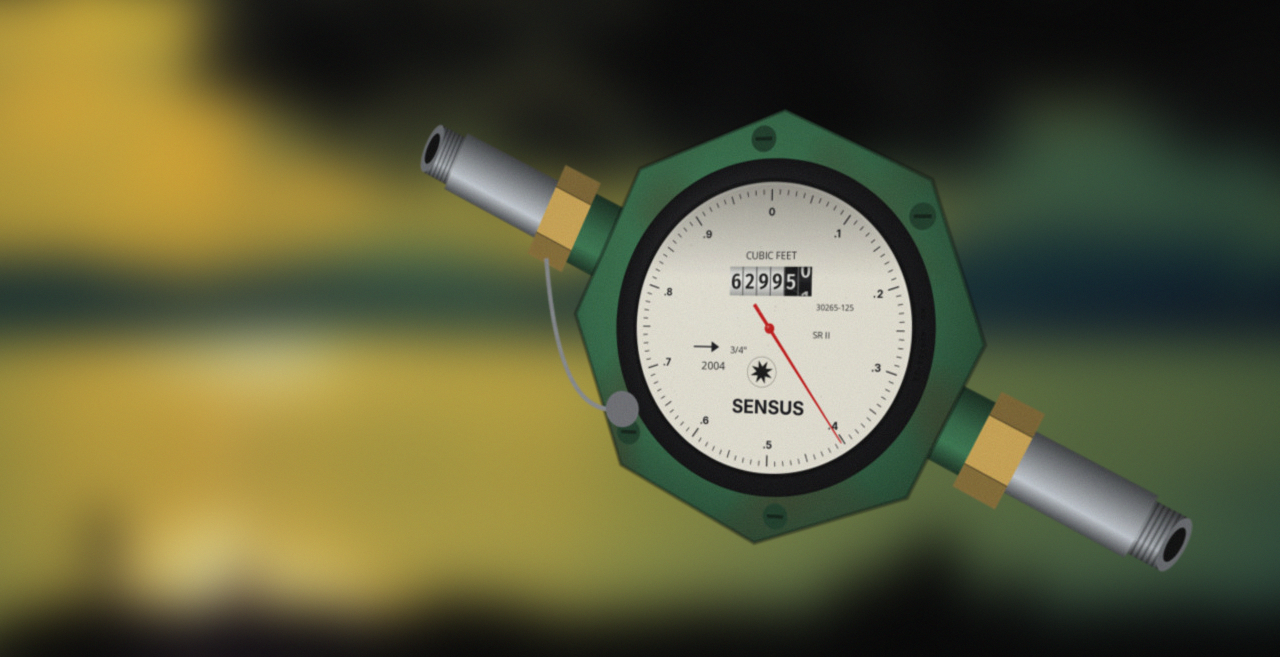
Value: 629950.40
